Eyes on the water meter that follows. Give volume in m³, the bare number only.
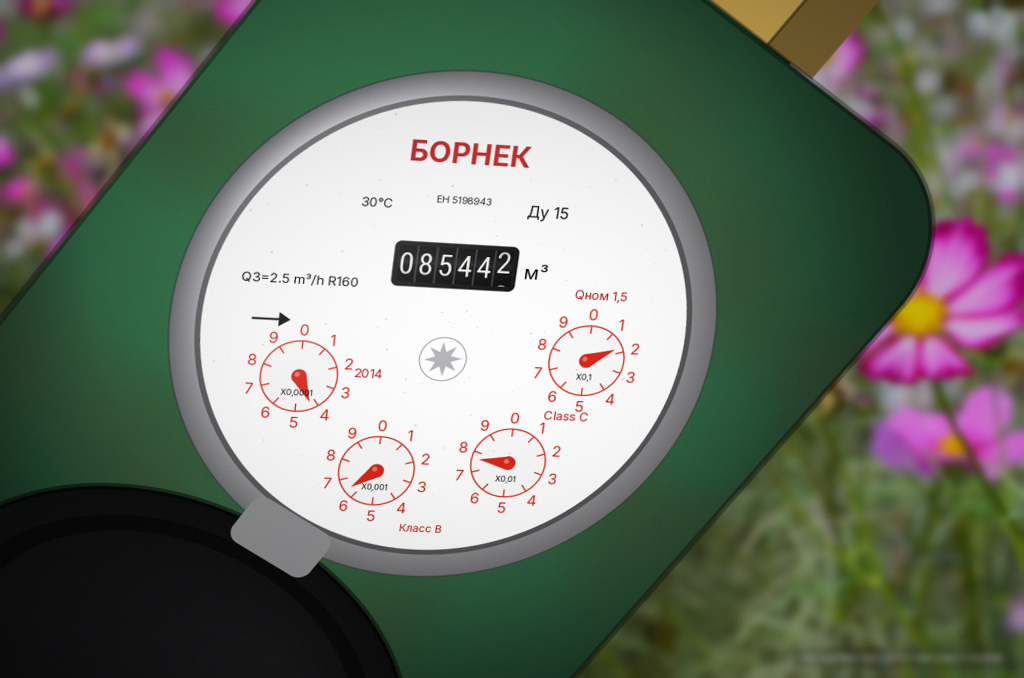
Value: 85442.1764
